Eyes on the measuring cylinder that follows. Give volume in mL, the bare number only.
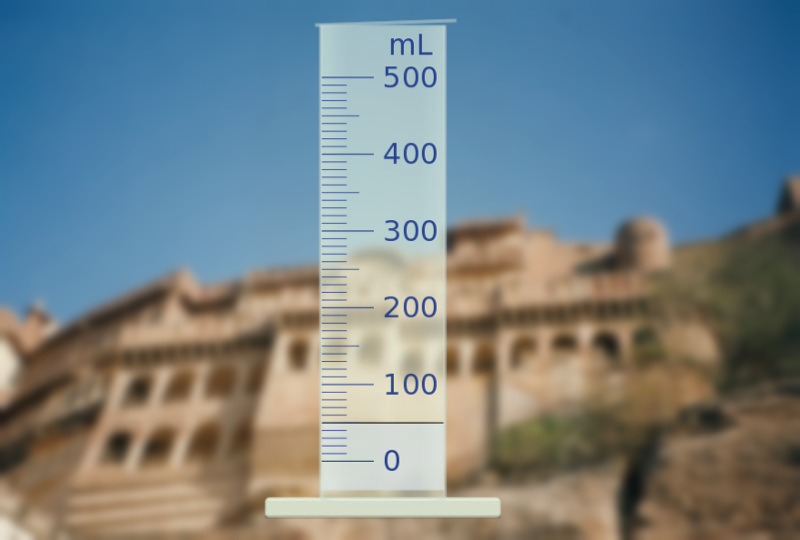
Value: 50
